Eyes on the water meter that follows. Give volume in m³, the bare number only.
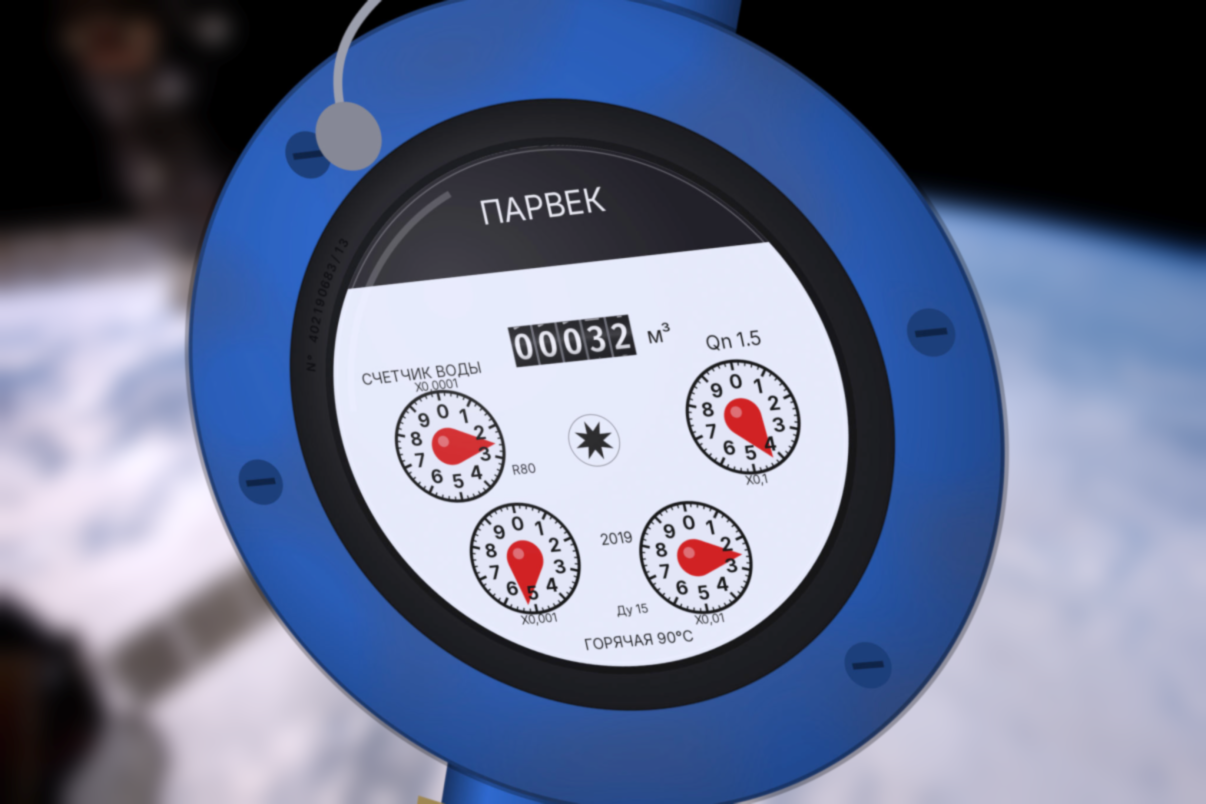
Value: 32.4252
